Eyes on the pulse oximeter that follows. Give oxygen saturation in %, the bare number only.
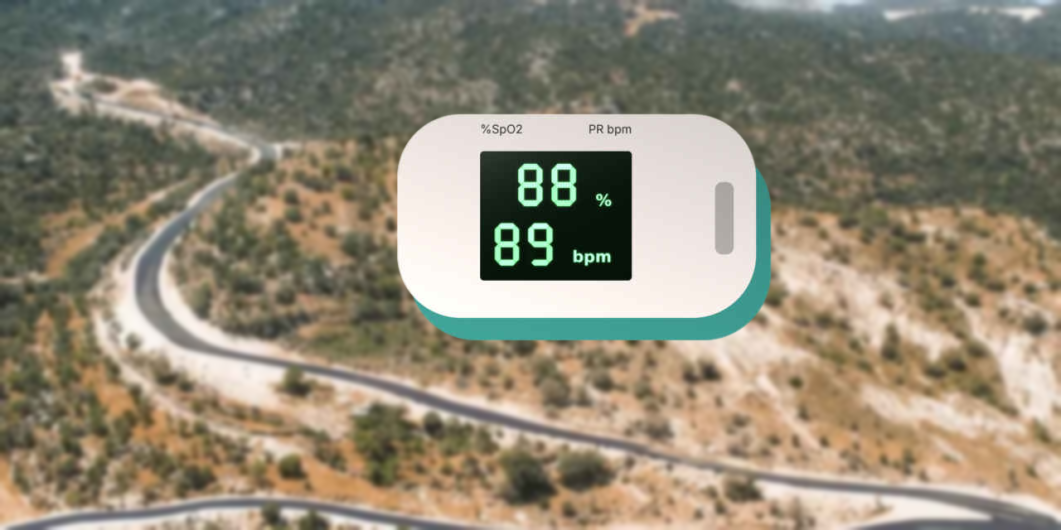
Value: 88
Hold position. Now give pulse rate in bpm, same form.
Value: 89
